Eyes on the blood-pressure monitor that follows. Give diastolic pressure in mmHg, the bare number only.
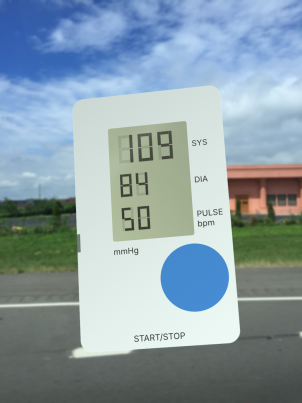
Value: 84
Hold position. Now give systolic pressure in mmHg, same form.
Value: 109
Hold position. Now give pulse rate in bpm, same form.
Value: 50
